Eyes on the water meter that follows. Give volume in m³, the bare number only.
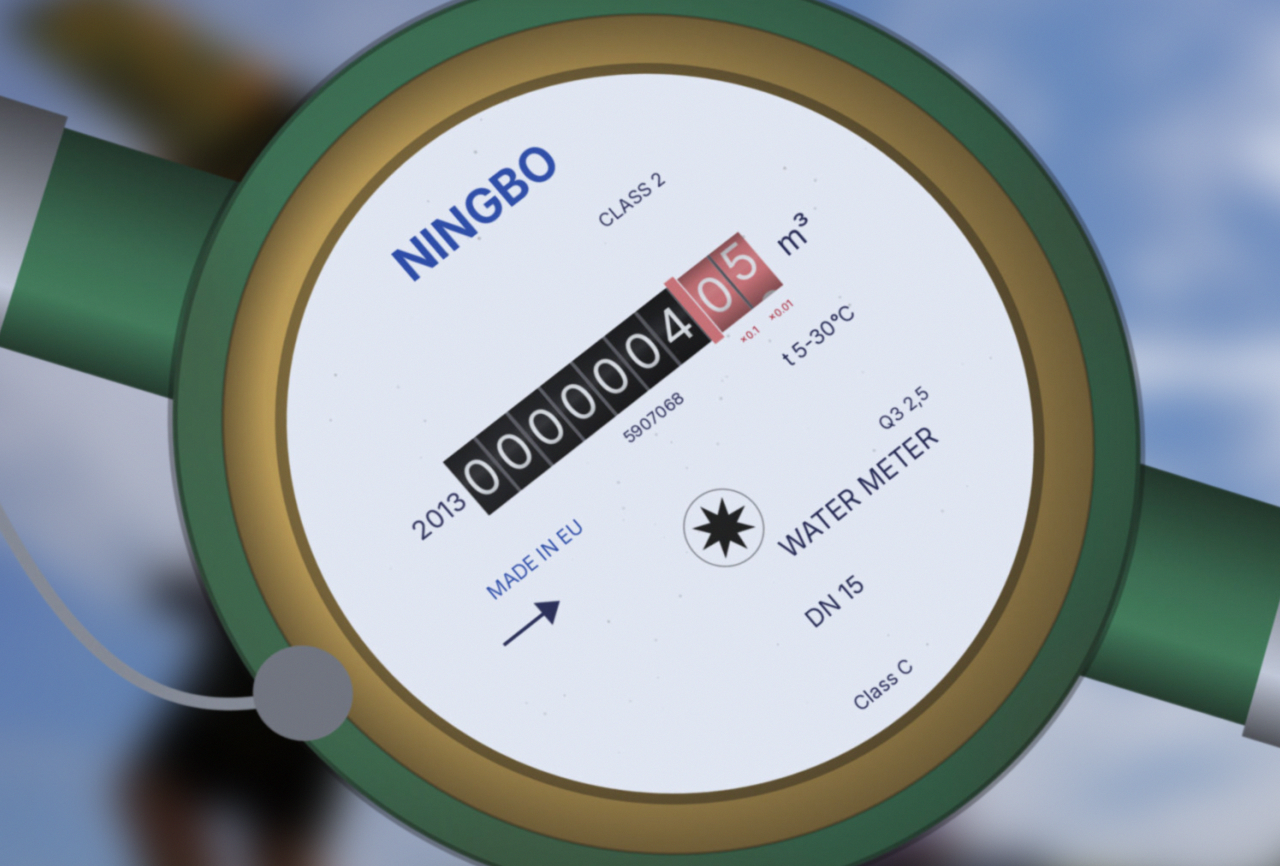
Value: 4.05
